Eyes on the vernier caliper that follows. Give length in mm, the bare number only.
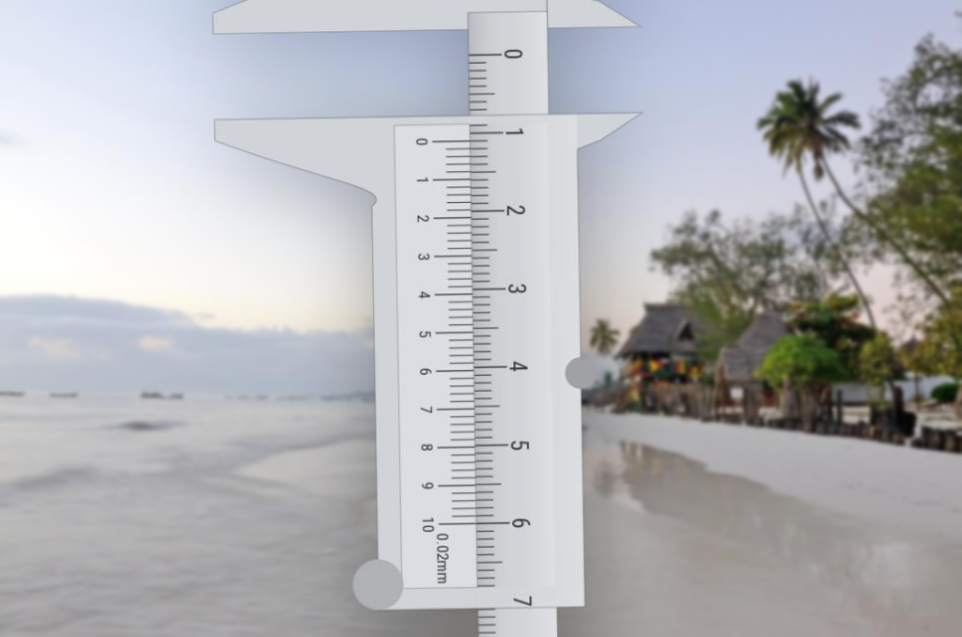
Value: 11.0
